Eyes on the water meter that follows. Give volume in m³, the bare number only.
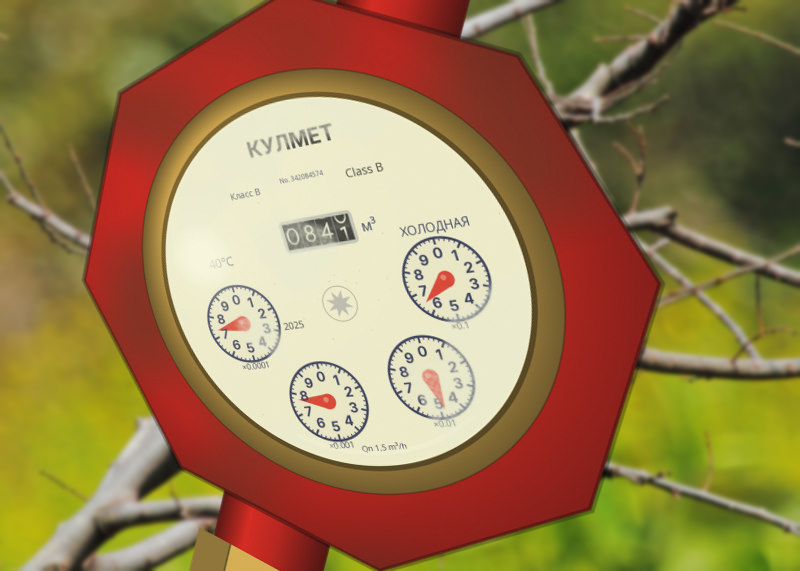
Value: 840.6477
